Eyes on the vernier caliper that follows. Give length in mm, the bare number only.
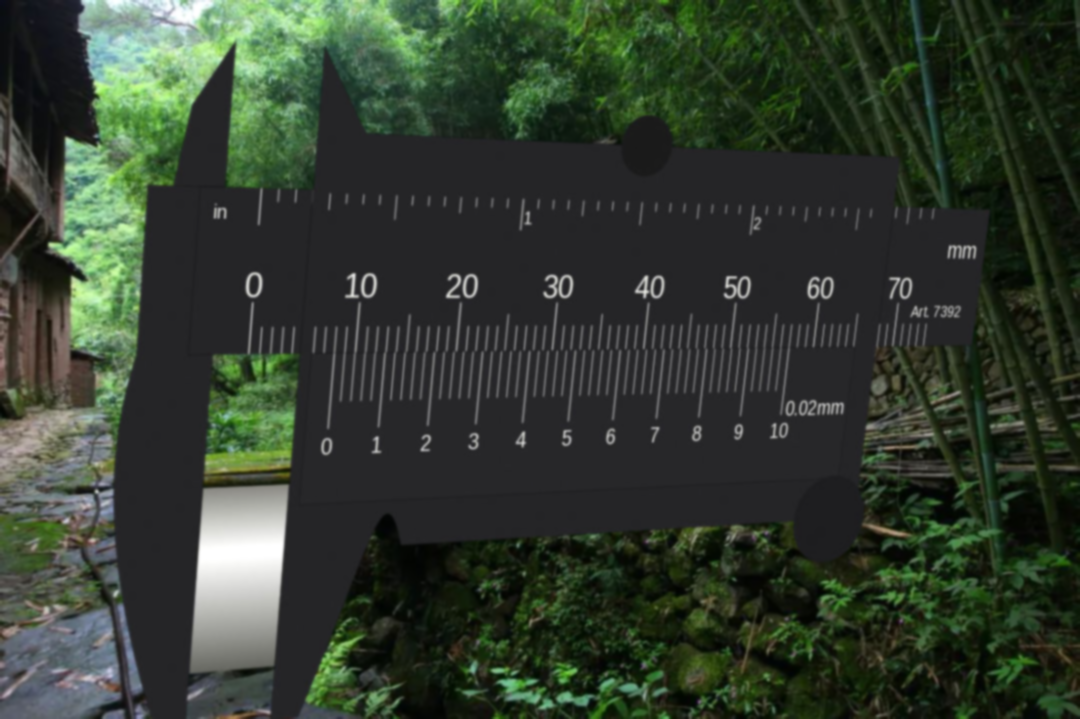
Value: 8.0
